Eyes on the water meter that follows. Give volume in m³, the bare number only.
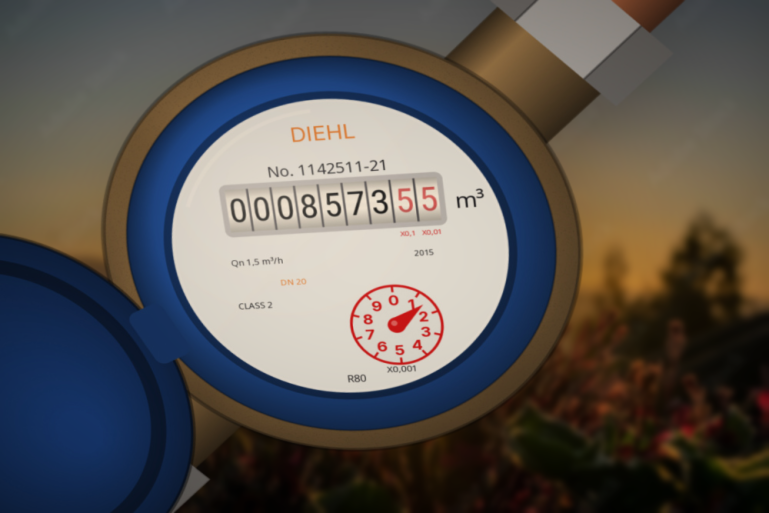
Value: 8573.551
